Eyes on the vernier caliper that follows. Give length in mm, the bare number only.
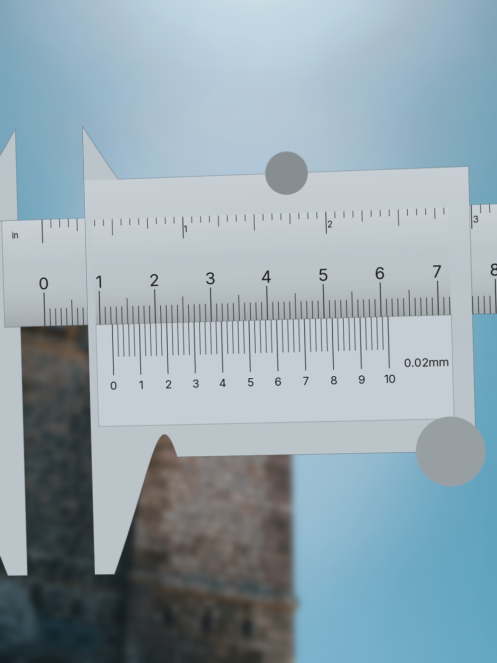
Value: 12.2
